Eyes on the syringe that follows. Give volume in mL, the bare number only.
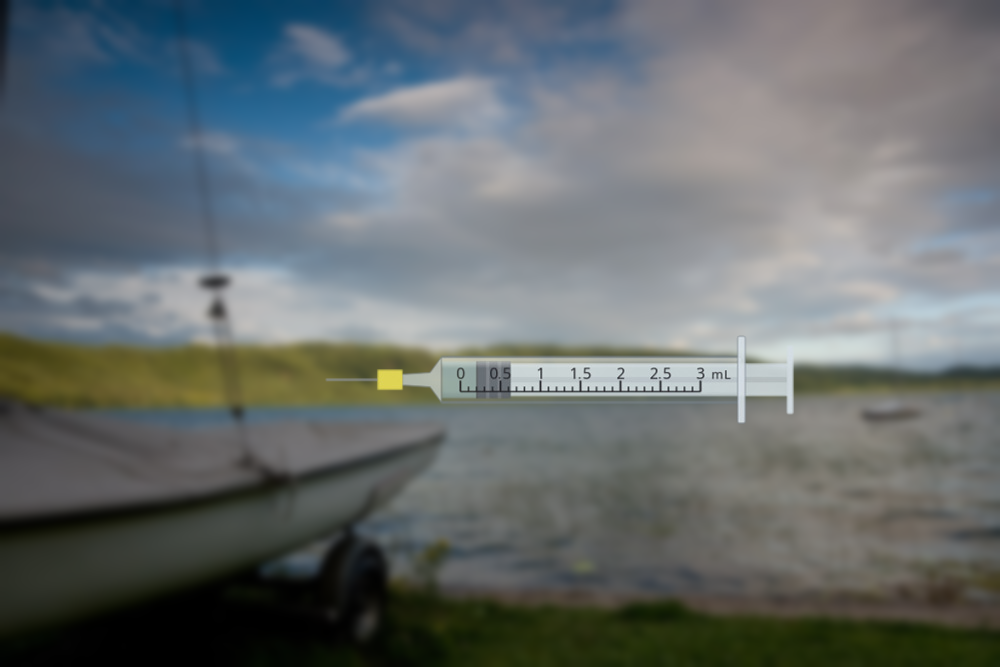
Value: 0.2
